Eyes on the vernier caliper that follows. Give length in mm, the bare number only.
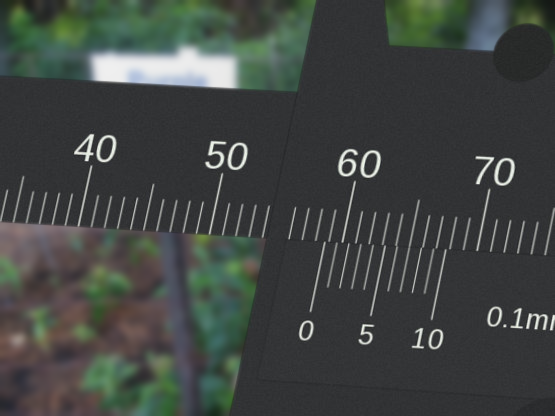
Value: 58.7
